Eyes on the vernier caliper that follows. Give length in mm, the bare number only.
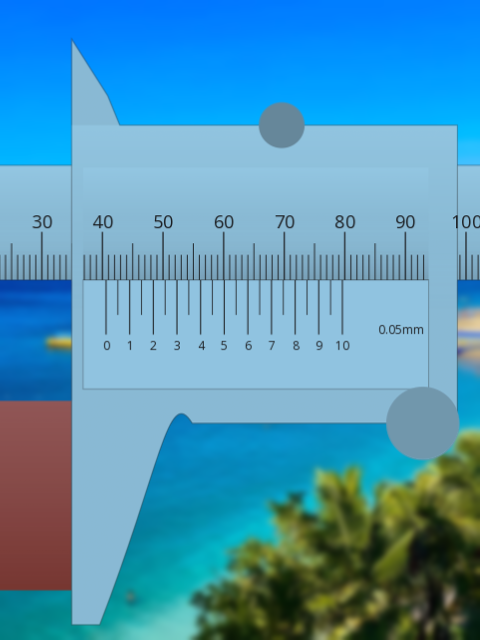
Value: 40.6
